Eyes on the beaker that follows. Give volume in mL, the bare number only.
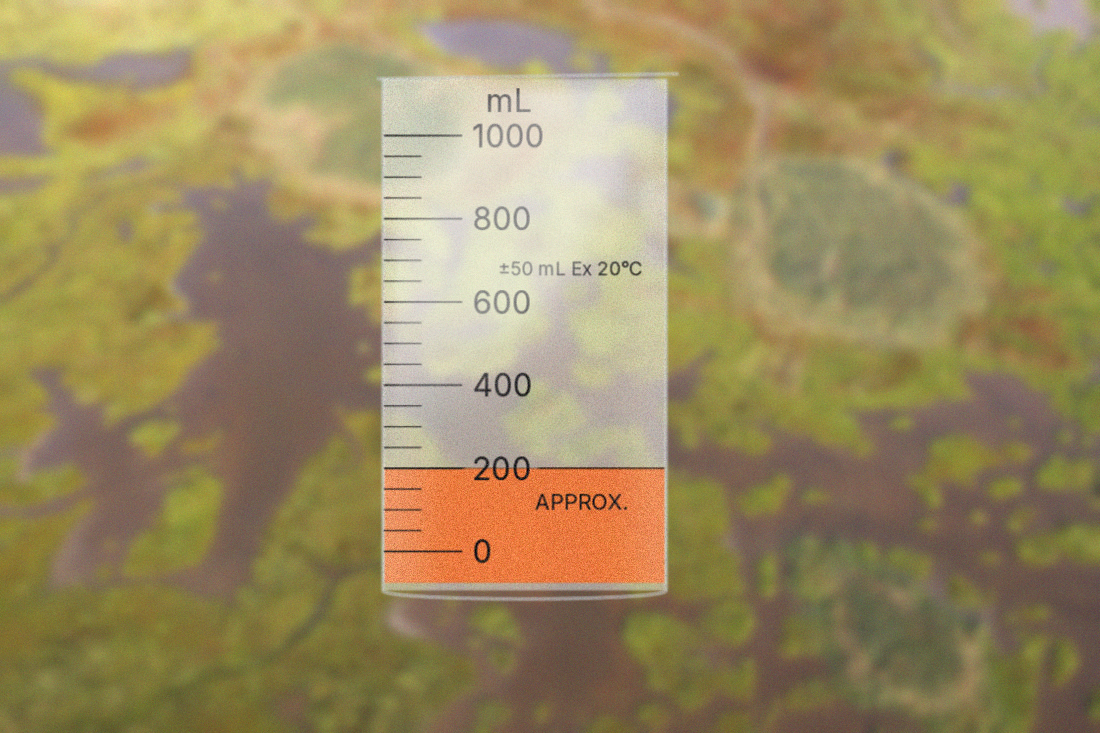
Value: 200
